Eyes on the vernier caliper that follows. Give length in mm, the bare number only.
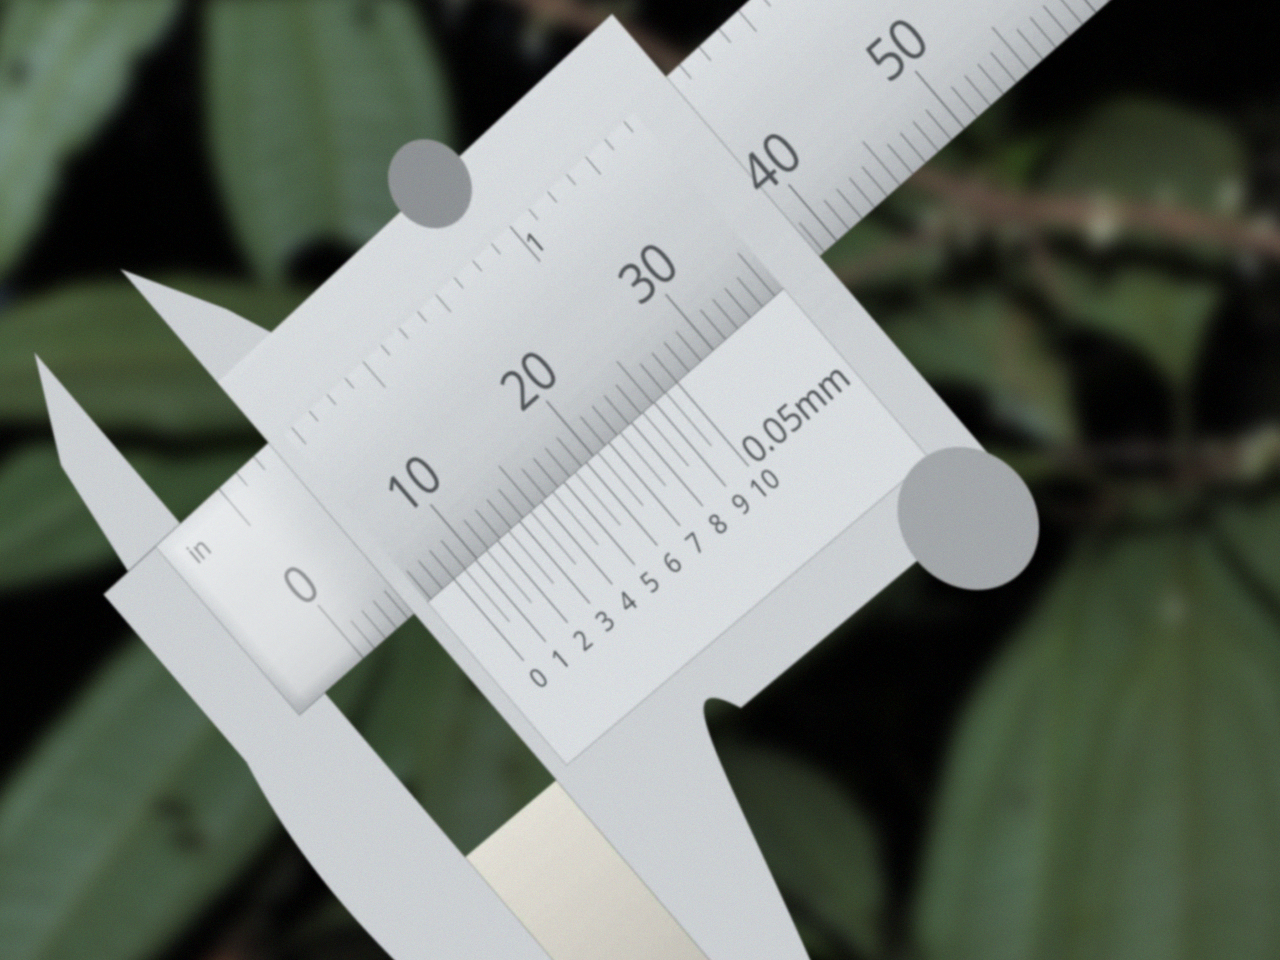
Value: 8.0
